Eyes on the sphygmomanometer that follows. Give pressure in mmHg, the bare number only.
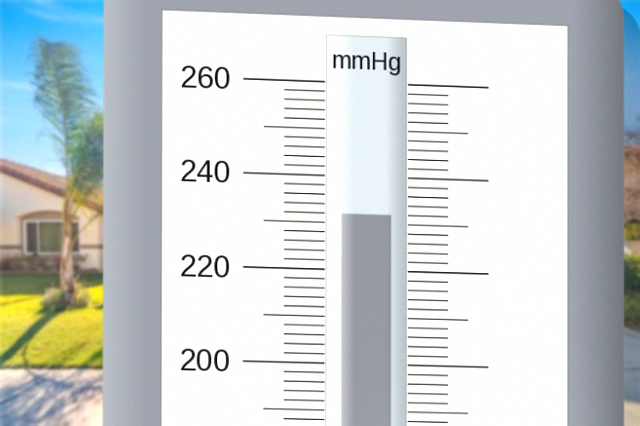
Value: 232
